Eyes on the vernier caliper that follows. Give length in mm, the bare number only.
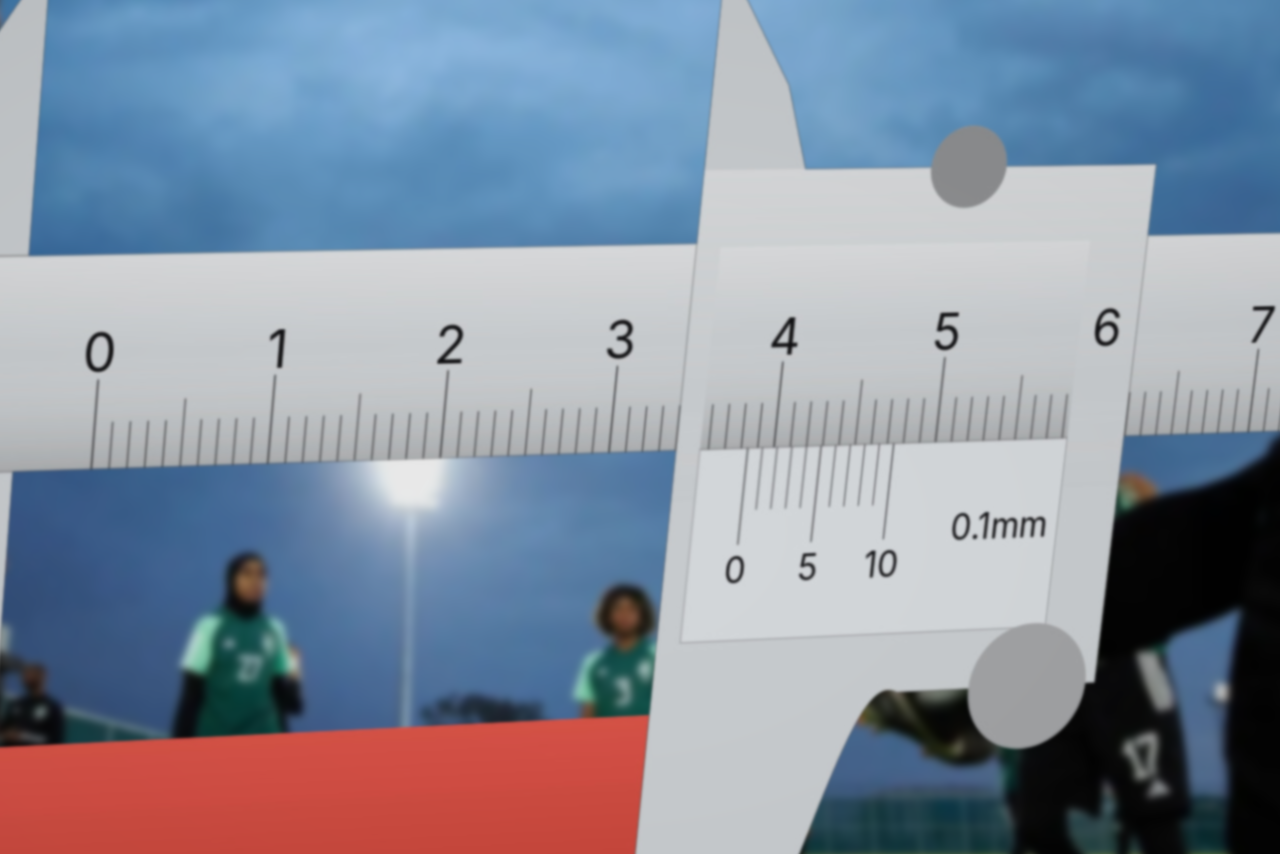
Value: 38.4
